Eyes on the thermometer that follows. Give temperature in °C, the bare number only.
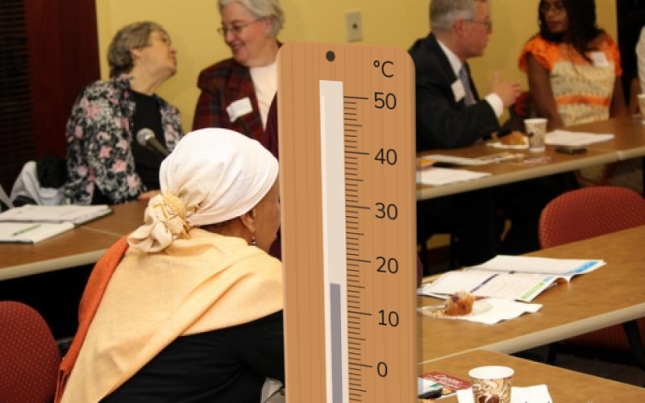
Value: 15
